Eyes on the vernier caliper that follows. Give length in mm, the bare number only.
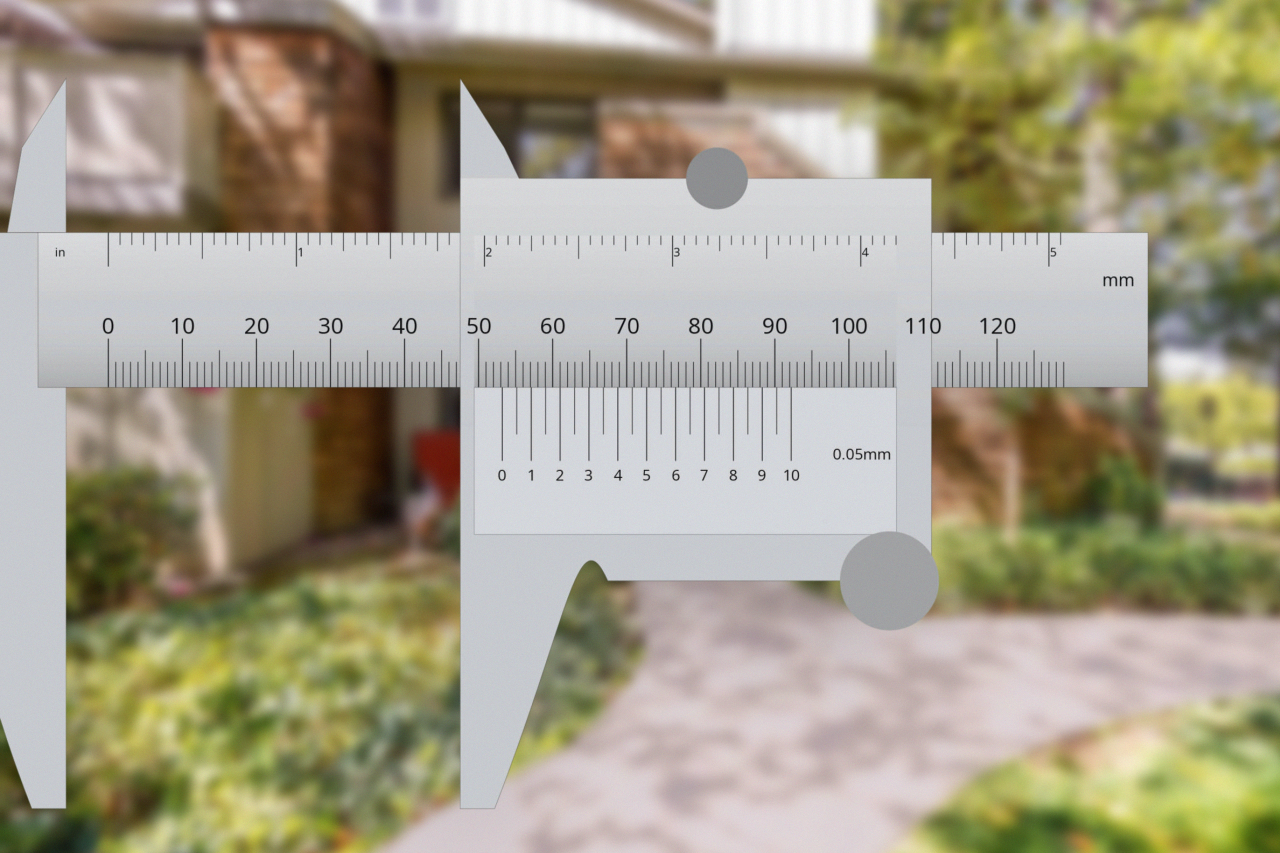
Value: 53.2
